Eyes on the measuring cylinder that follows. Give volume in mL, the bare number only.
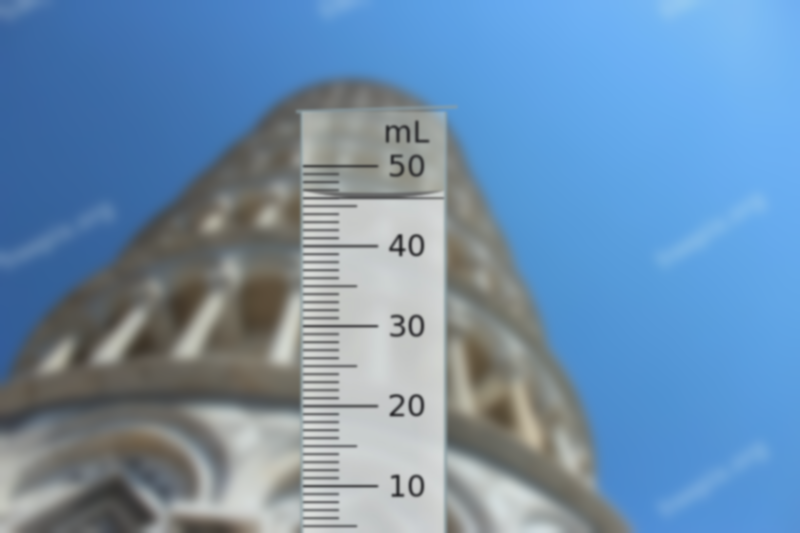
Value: 46
